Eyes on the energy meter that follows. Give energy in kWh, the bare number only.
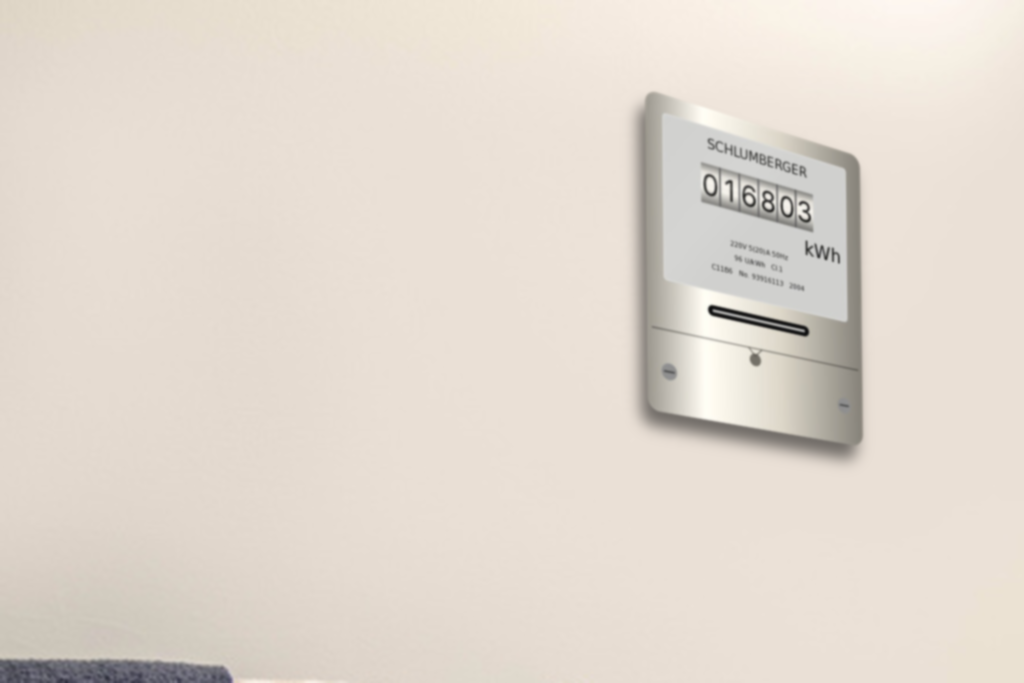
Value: 16803
